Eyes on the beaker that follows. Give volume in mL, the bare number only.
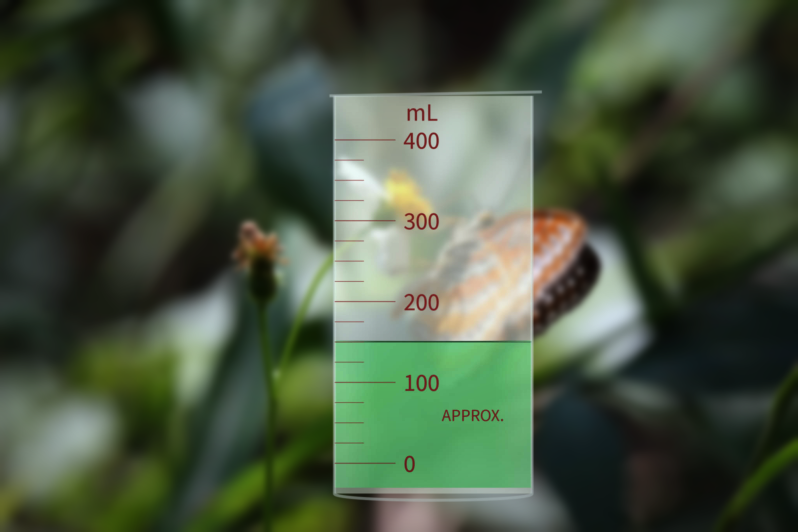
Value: 150
